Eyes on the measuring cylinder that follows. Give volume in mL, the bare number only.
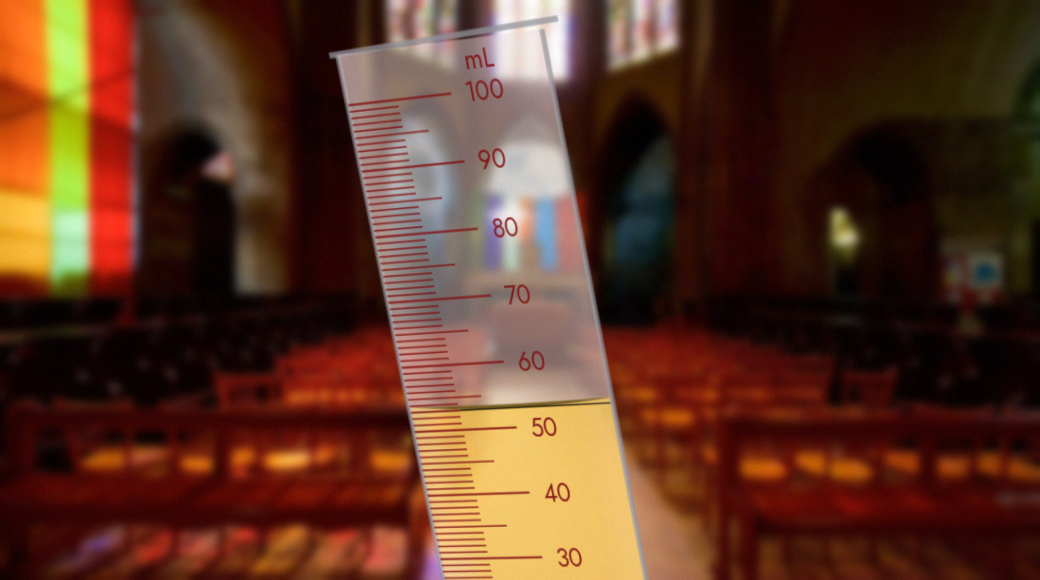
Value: 53
